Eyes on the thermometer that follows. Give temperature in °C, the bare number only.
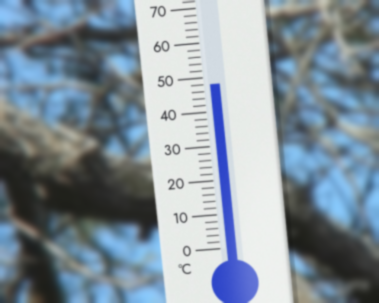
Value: 48
